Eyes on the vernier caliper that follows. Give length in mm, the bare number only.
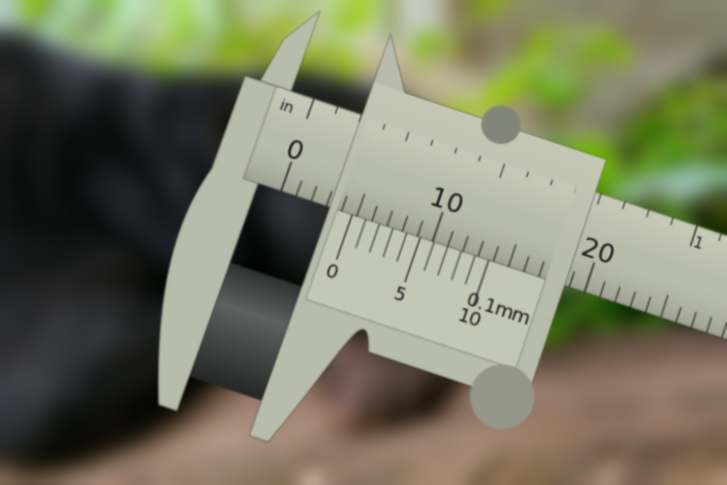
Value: 4.7
